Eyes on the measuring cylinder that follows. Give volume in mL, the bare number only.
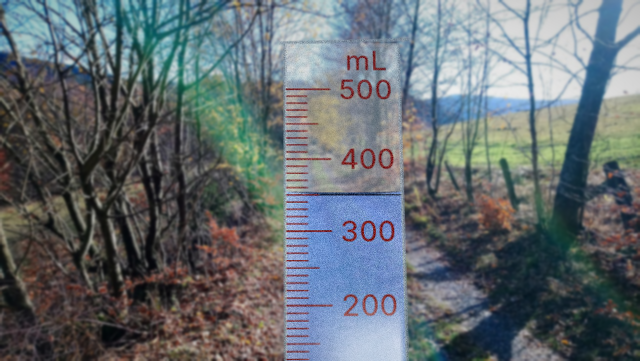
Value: 350
